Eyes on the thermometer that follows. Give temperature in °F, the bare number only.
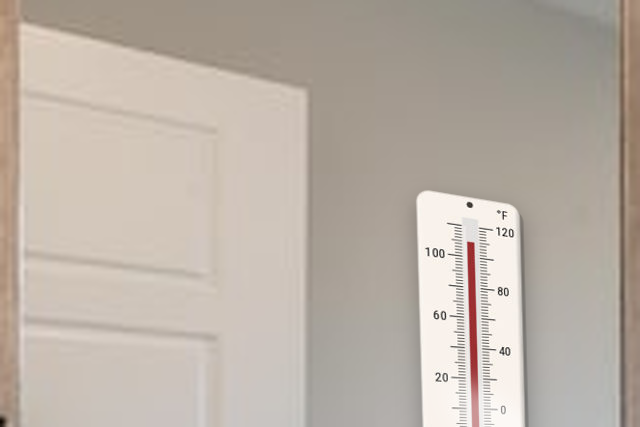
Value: 110
